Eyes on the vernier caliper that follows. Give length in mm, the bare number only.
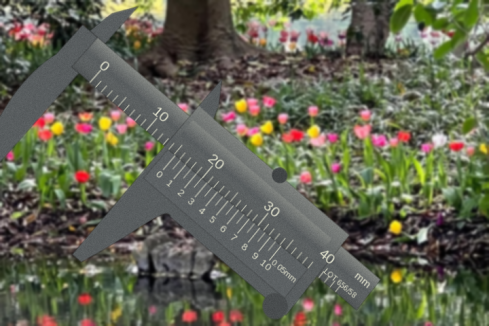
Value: 15.2
